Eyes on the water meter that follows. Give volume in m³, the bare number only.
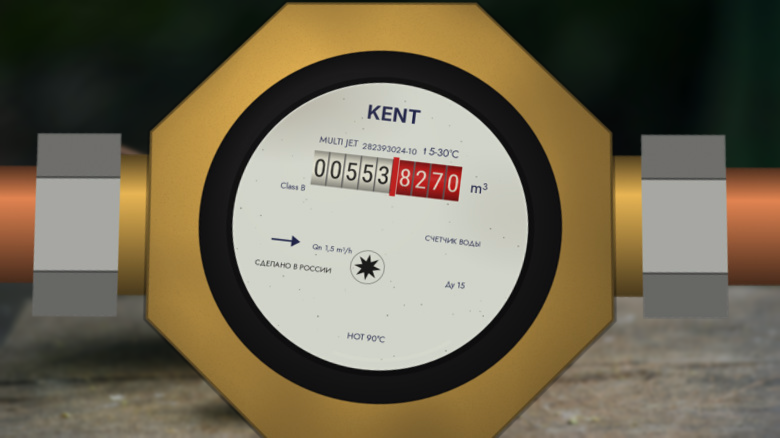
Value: 553.8270
